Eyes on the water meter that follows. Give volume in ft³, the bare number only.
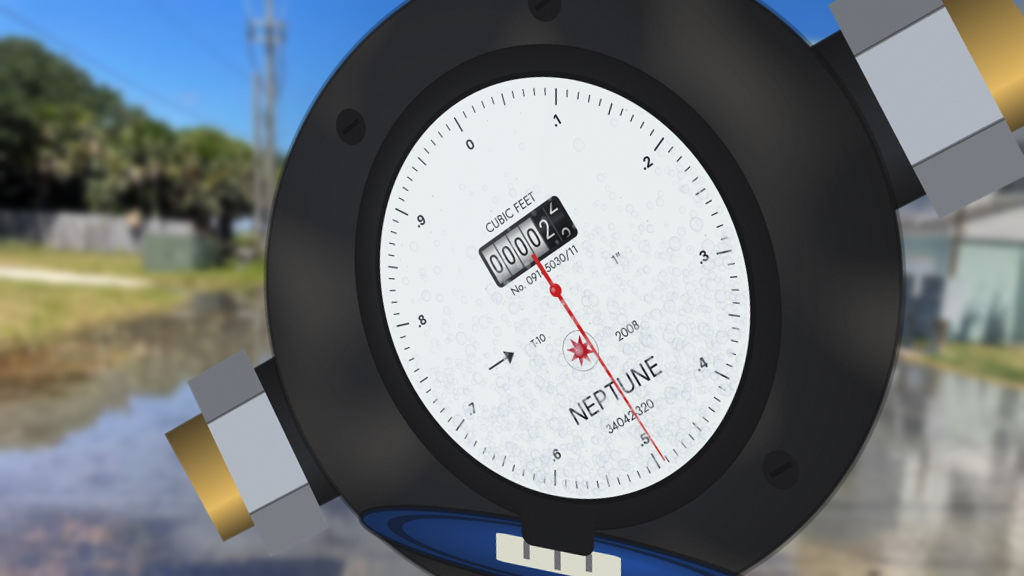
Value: 22.49
